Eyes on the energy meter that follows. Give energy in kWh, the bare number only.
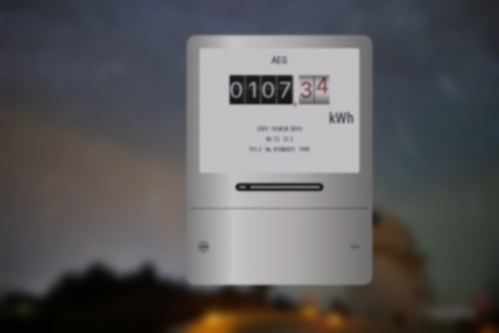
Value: 107.34
